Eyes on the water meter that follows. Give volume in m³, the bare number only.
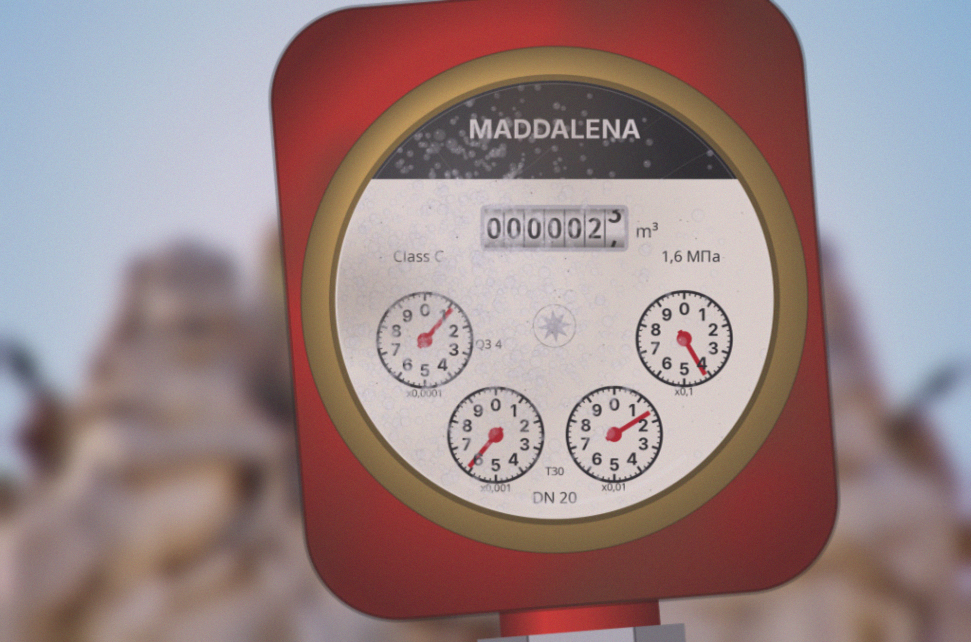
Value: 23.4161
